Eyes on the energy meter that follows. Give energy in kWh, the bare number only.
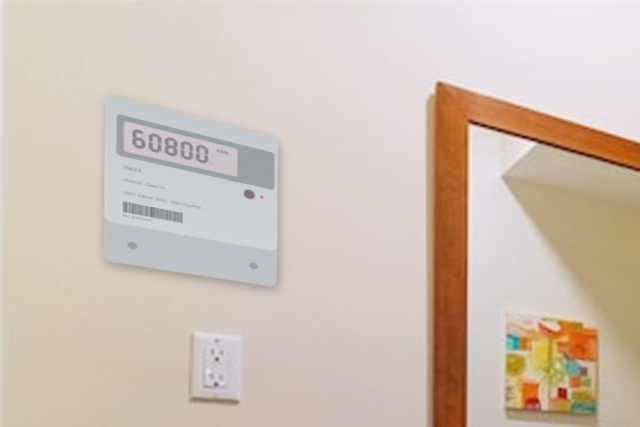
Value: 60800
